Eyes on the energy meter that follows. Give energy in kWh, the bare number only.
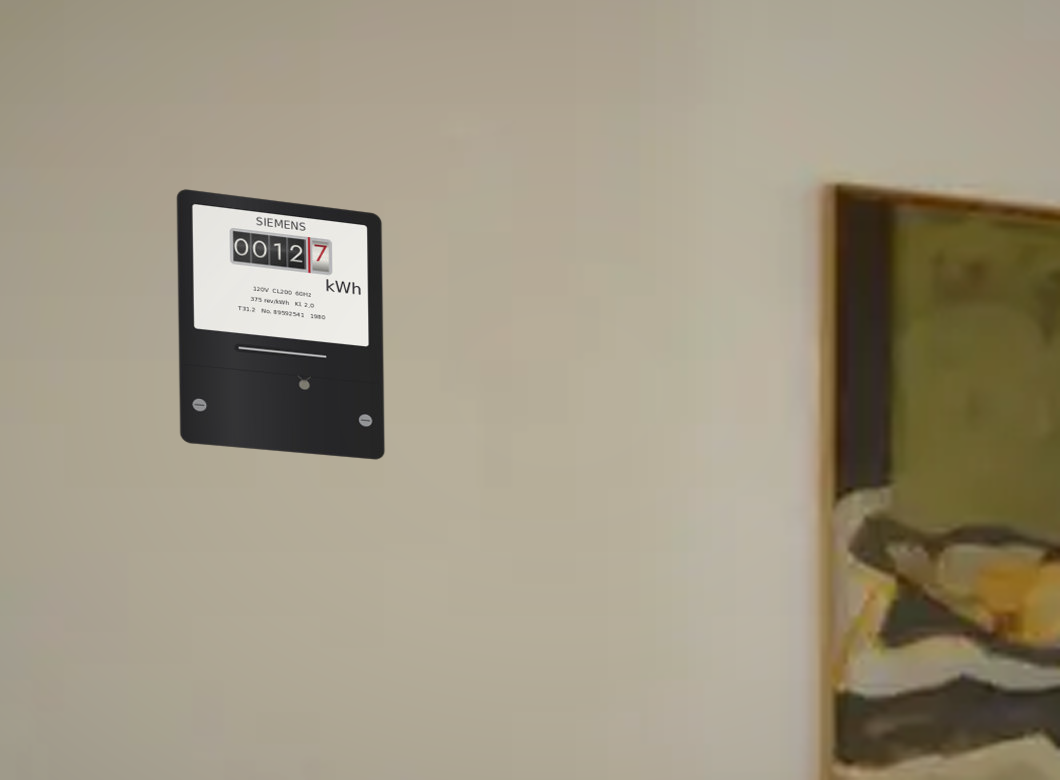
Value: 12.7
